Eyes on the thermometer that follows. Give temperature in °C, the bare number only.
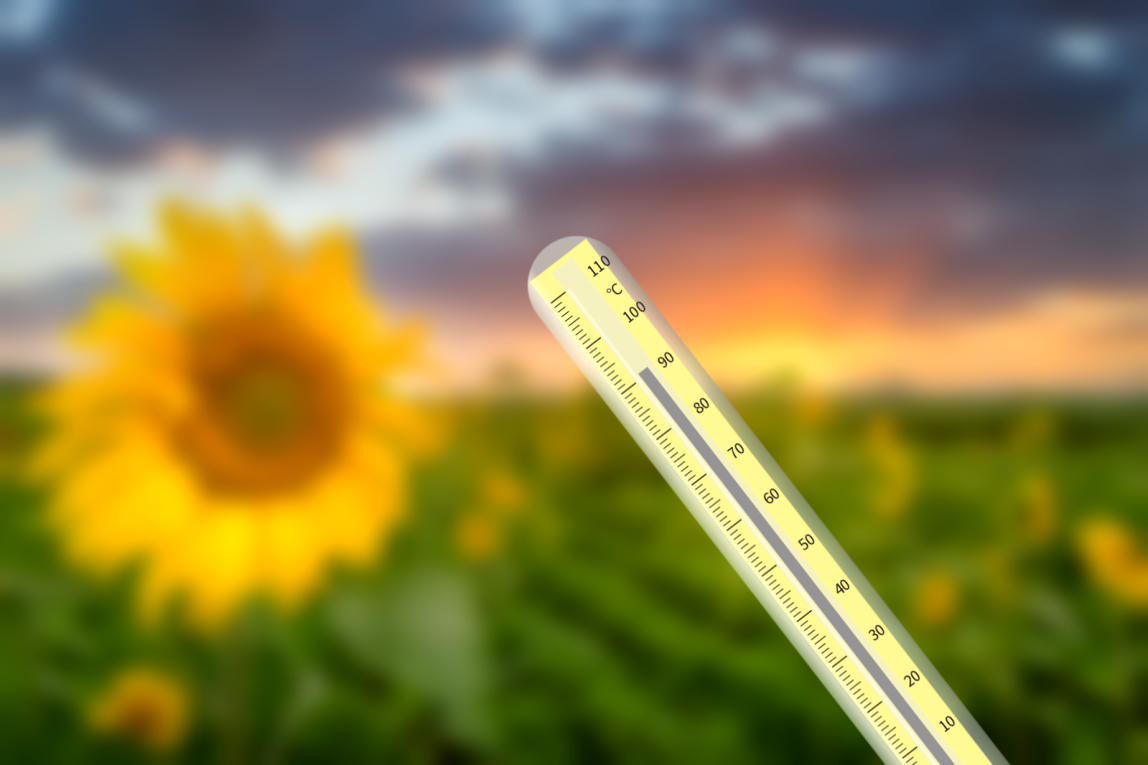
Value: 91
